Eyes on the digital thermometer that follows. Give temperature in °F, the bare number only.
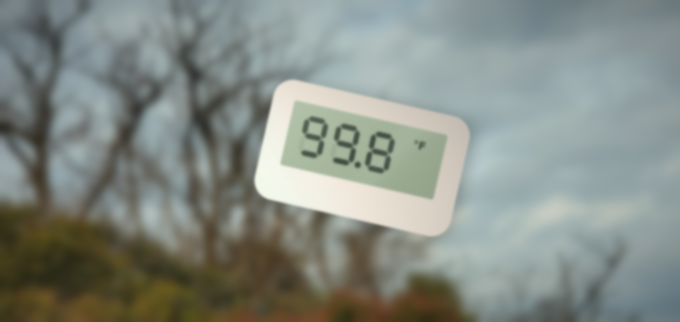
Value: 99.8
